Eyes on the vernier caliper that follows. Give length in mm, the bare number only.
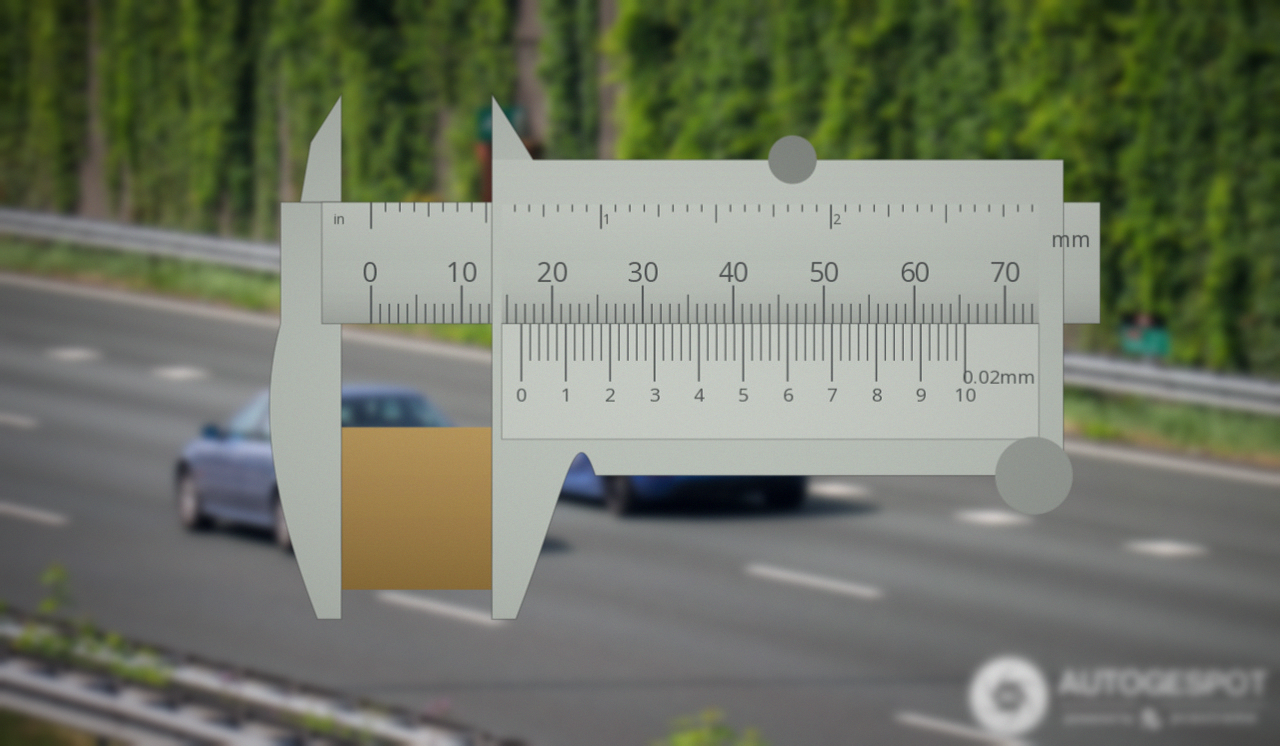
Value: 16.6
